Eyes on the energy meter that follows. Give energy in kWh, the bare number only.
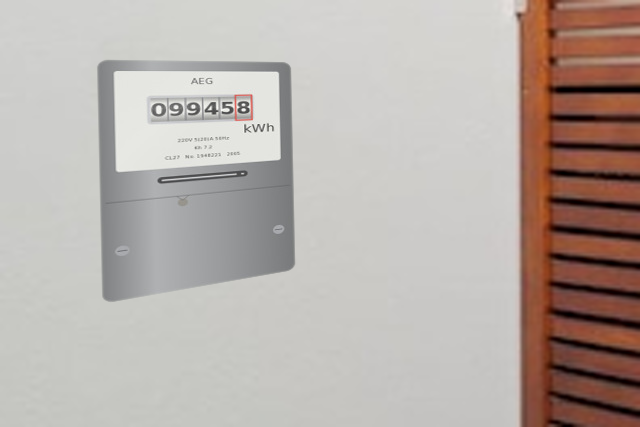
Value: 9945.8
